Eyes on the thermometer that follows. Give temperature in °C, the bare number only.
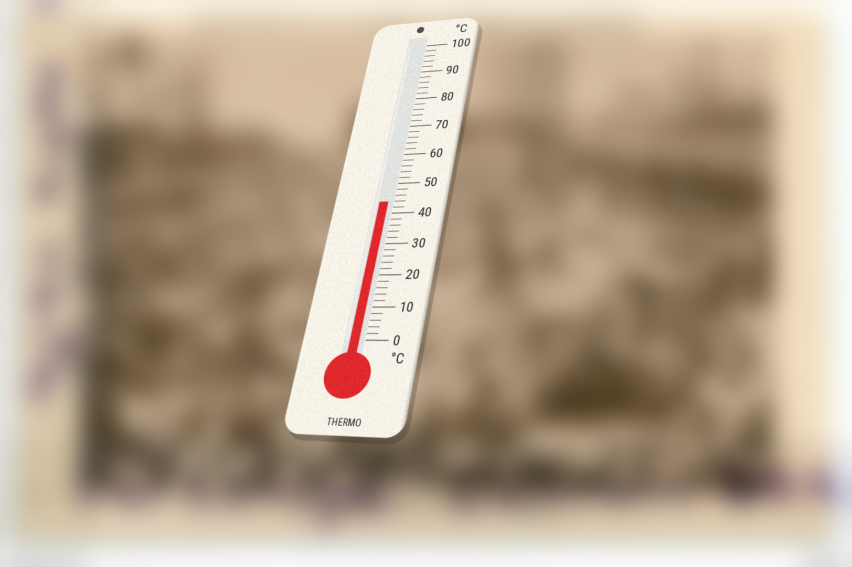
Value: 44
